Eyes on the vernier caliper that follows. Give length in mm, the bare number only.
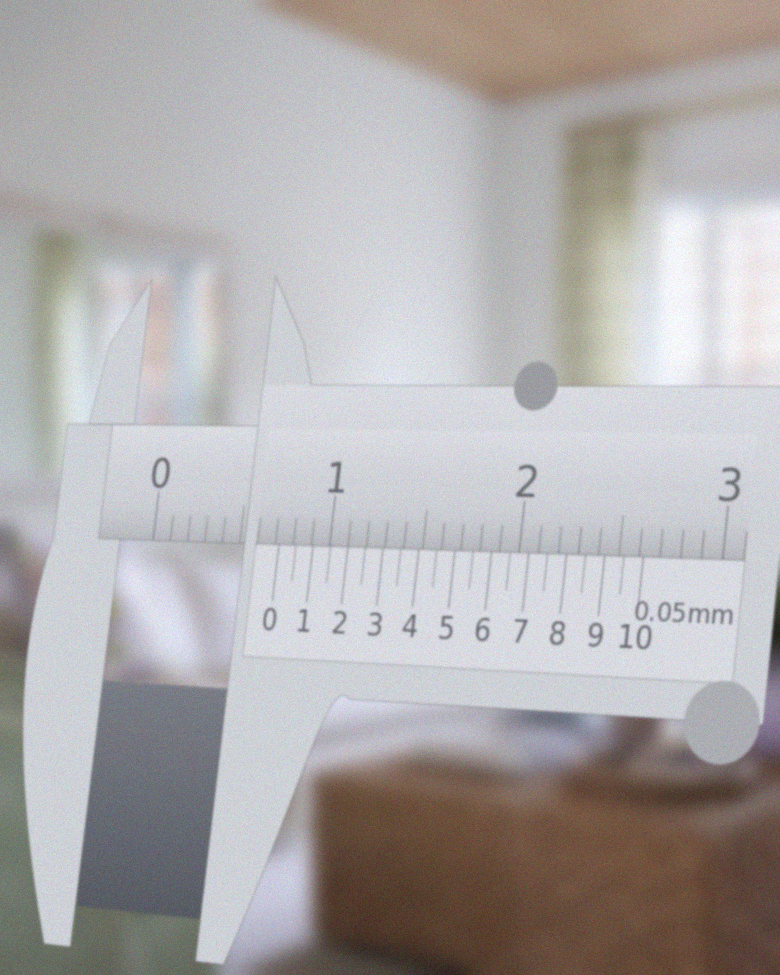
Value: 7.2
